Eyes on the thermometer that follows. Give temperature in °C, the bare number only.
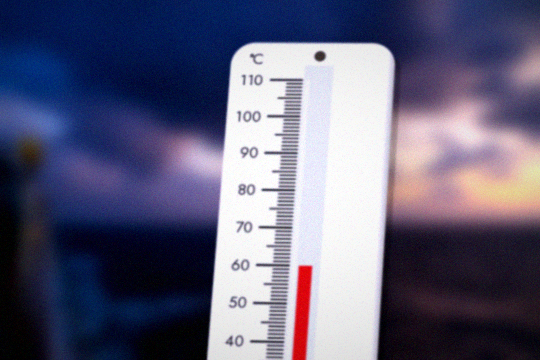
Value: 60
